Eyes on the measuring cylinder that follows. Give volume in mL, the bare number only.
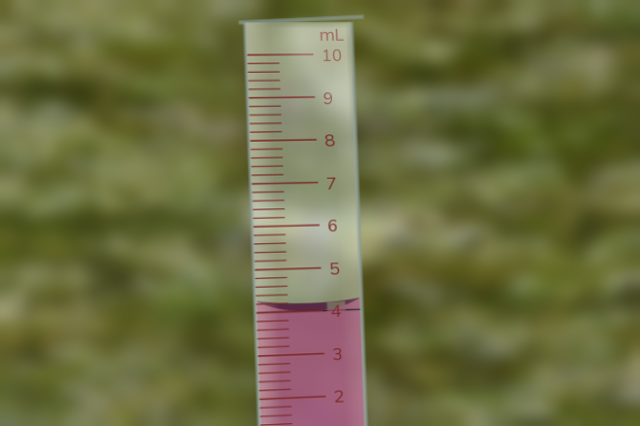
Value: 4
